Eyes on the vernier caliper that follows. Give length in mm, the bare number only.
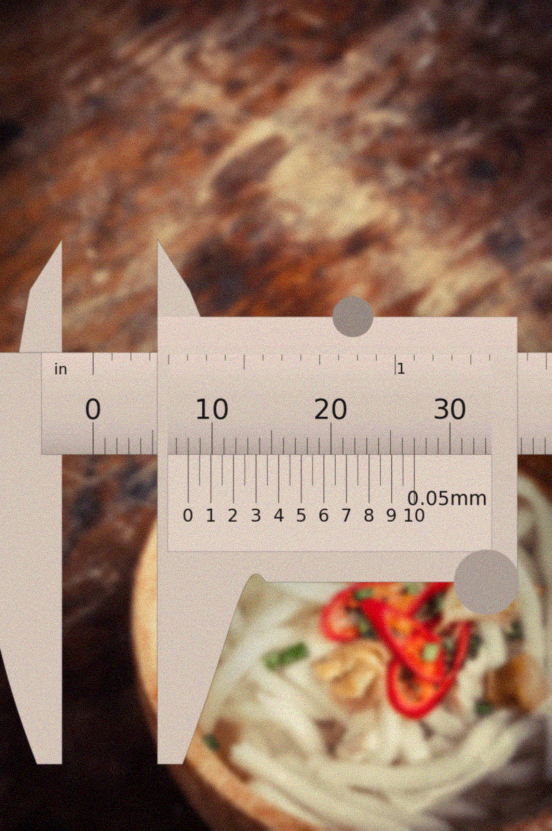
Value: 8.0
